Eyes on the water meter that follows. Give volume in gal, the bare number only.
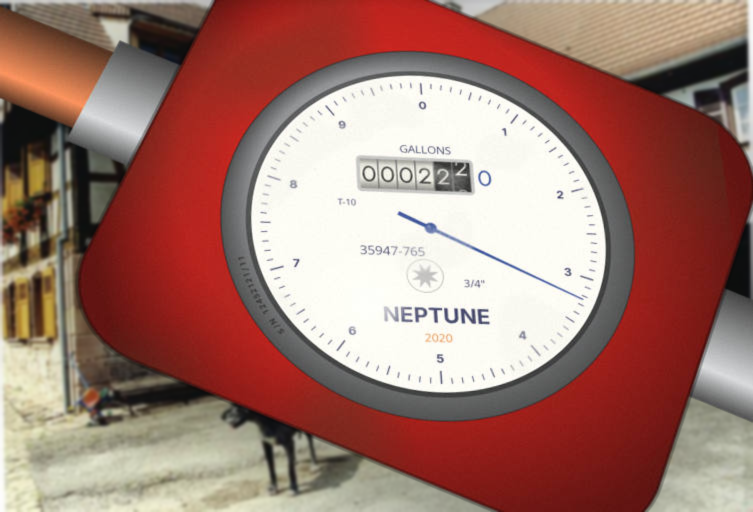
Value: 2223.2
